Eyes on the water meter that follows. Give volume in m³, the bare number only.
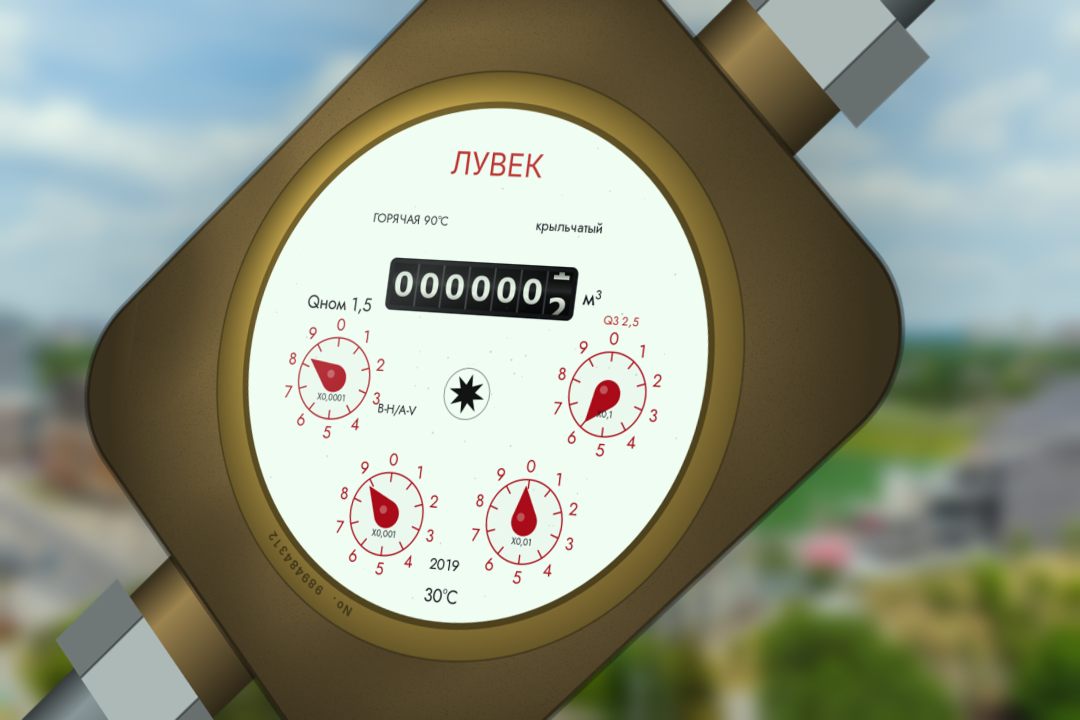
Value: 1.5988
